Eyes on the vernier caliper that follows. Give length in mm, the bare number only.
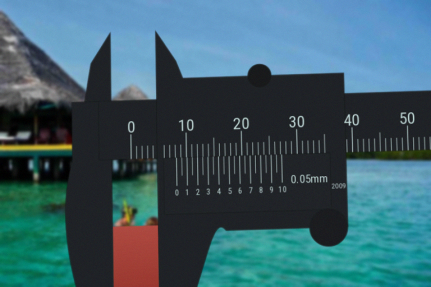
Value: 8.2
